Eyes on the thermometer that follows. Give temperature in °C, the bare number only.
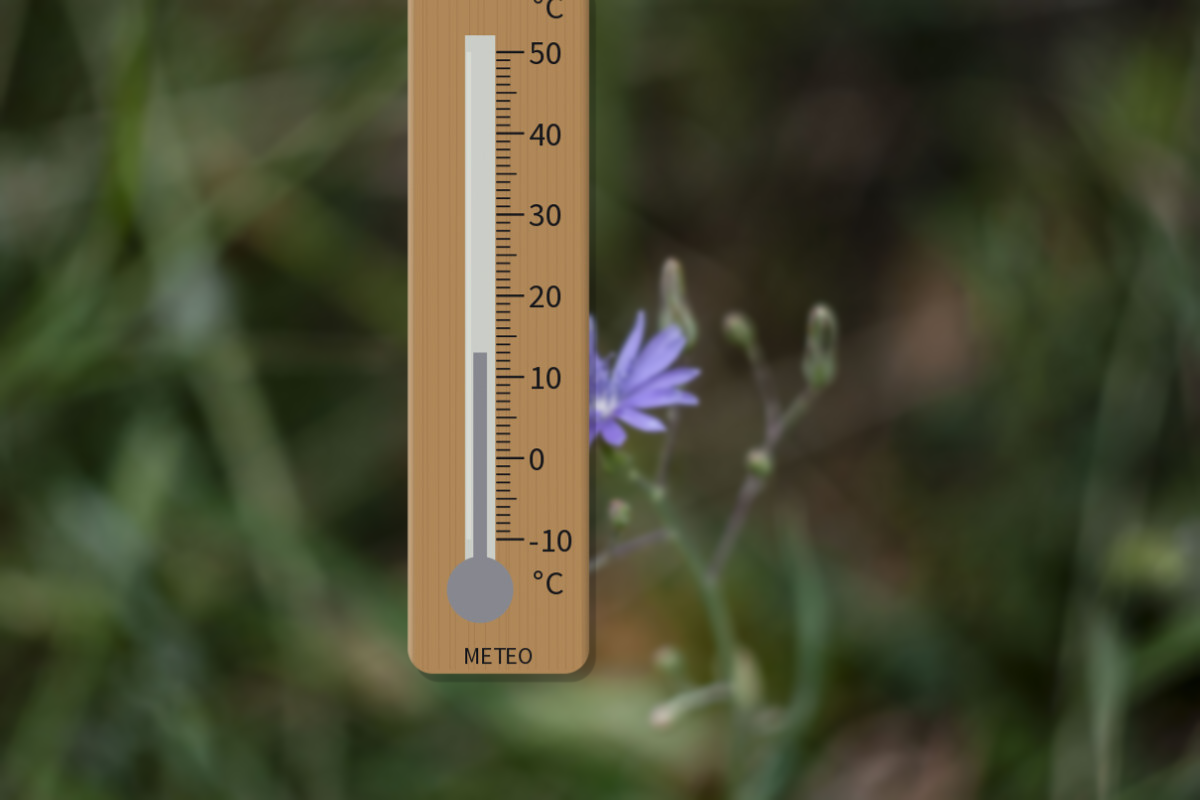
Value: 13
